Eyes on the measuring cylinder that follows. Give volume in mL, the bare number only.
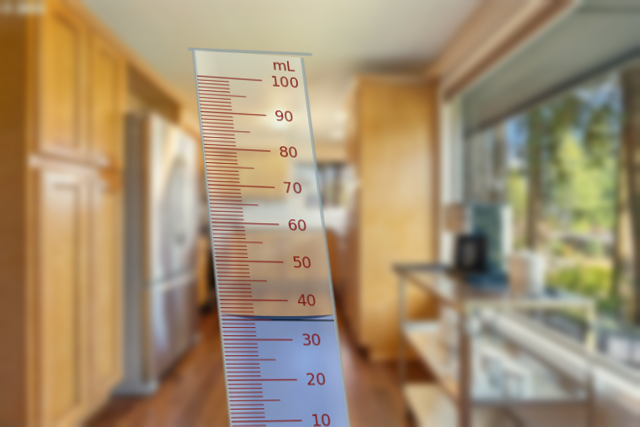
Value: 35
